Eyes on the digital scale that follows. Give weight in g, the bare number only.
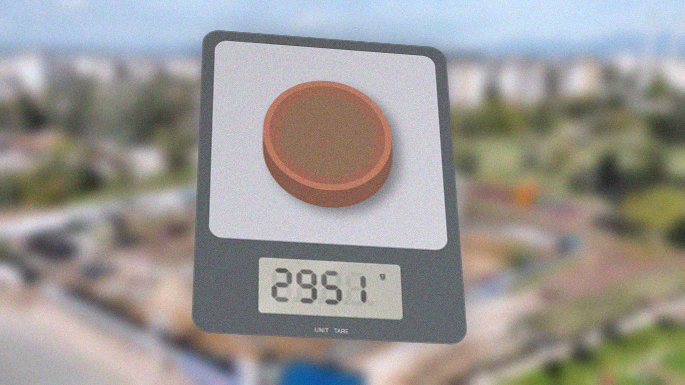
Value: 2951
